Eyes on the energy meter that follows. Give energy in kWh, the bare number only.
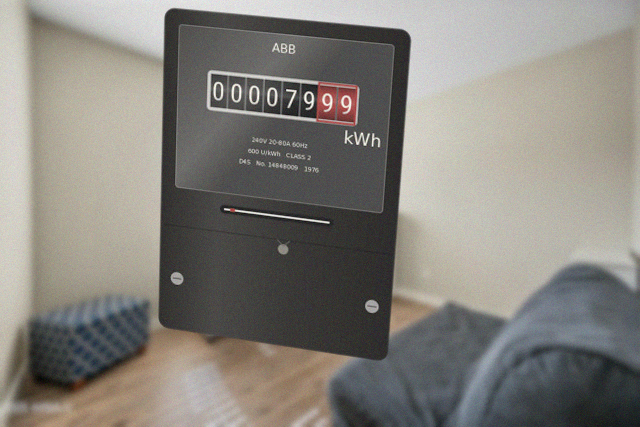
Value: 79.99
